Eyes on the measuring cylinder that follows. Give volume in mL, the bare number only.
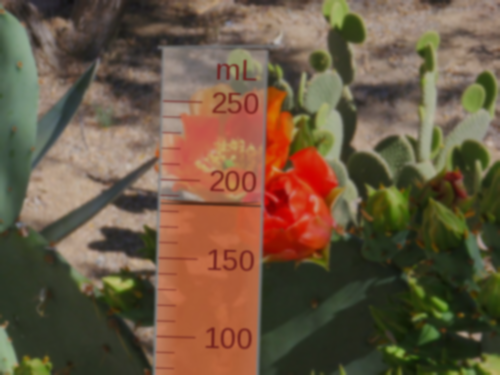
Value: 185
